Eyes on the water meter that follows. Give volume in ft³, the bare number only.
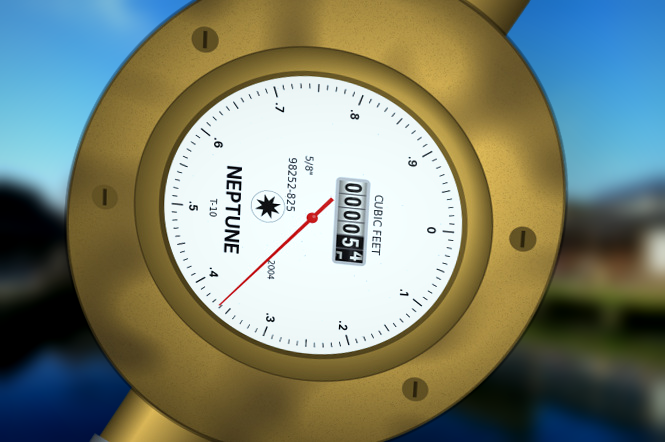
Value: 54.36
